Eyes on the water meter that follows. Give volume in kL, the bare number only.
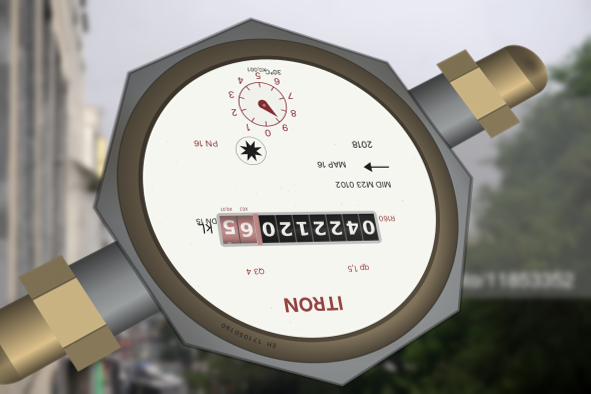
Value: 422120.648
